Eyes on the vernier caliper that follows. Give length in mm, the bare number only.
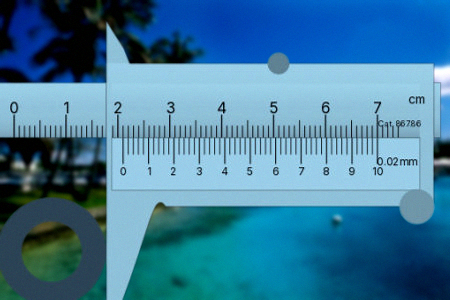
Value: 21.0
